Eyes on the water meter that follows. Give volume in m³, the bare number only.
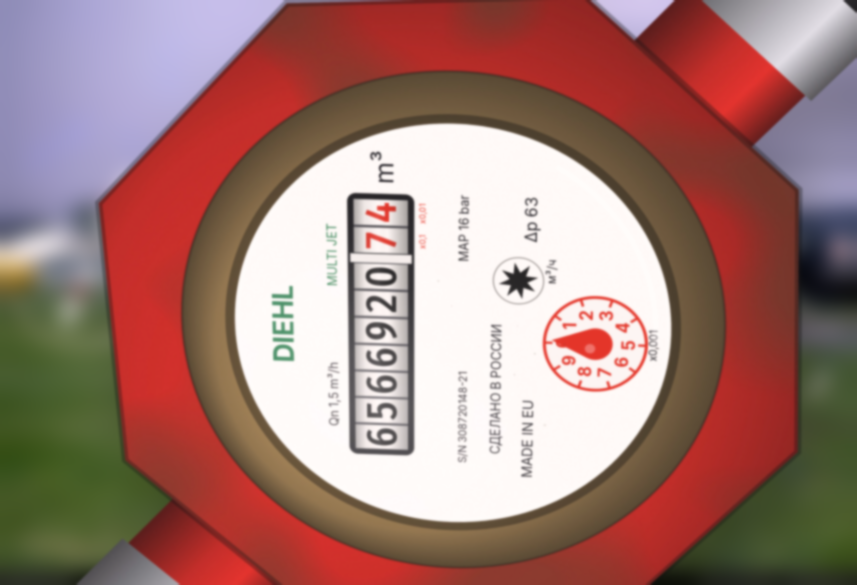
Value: 6566920.740
